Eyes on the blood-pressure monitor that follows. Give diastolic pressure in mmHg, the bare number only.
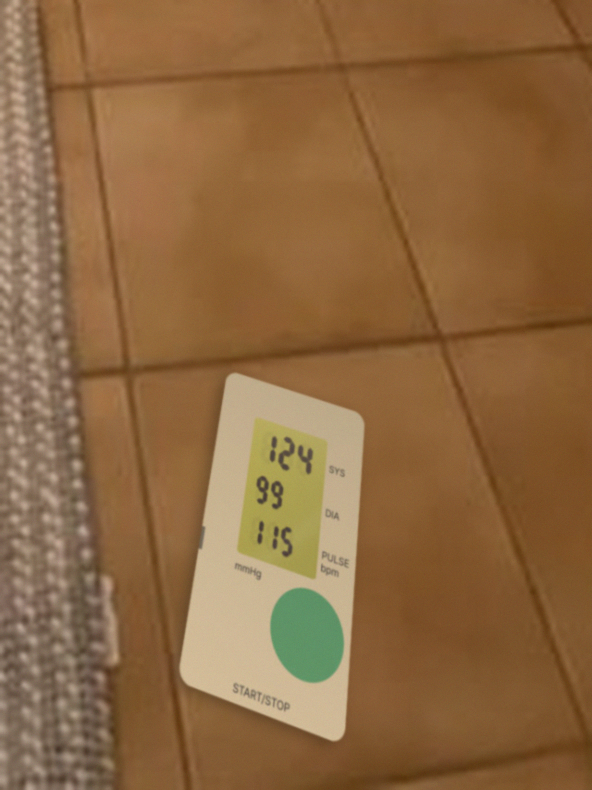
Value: 99
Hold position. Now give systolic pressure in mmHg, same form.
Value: 124
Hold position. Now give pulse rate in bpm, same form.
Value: 115
